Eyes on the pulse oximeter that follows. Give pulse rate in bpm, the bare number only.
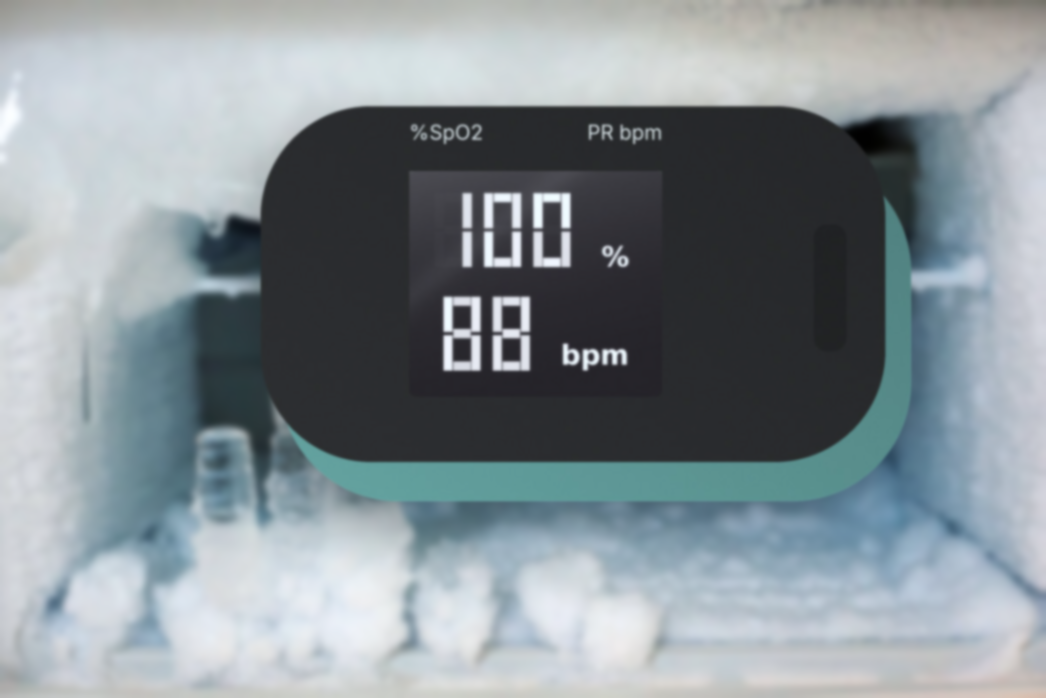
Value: 88
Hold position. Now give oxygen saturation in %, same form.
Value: 100
